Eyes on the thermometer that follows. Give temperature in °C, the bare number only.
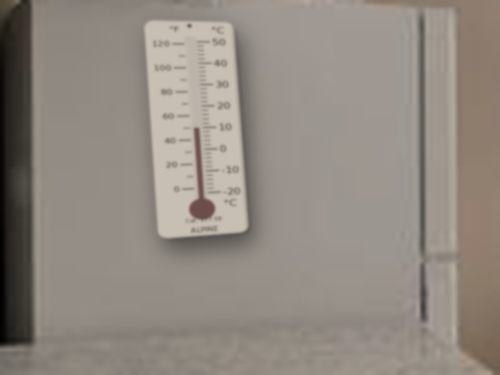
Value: 10
